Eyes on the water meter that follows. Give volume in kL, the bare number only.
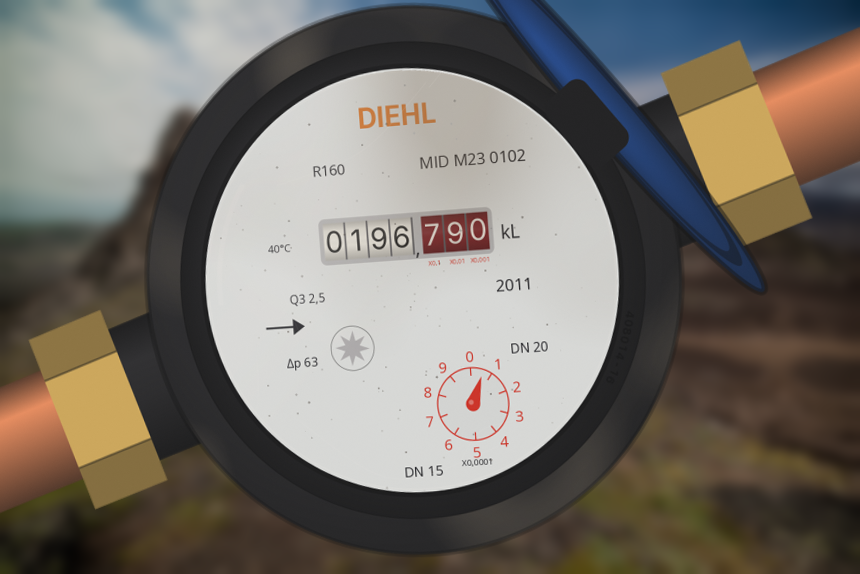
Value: 196.7900
